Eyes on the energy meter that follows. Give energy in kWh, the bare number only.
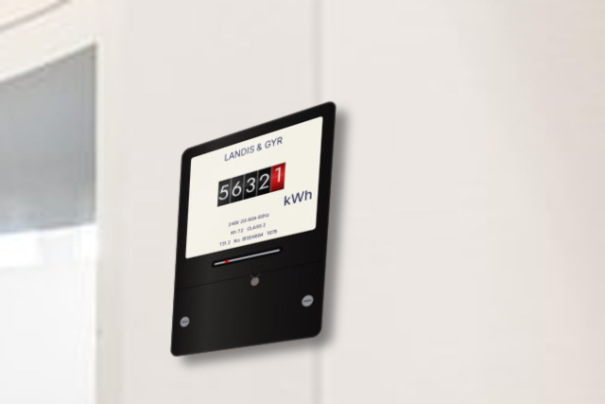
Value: 5632.1
